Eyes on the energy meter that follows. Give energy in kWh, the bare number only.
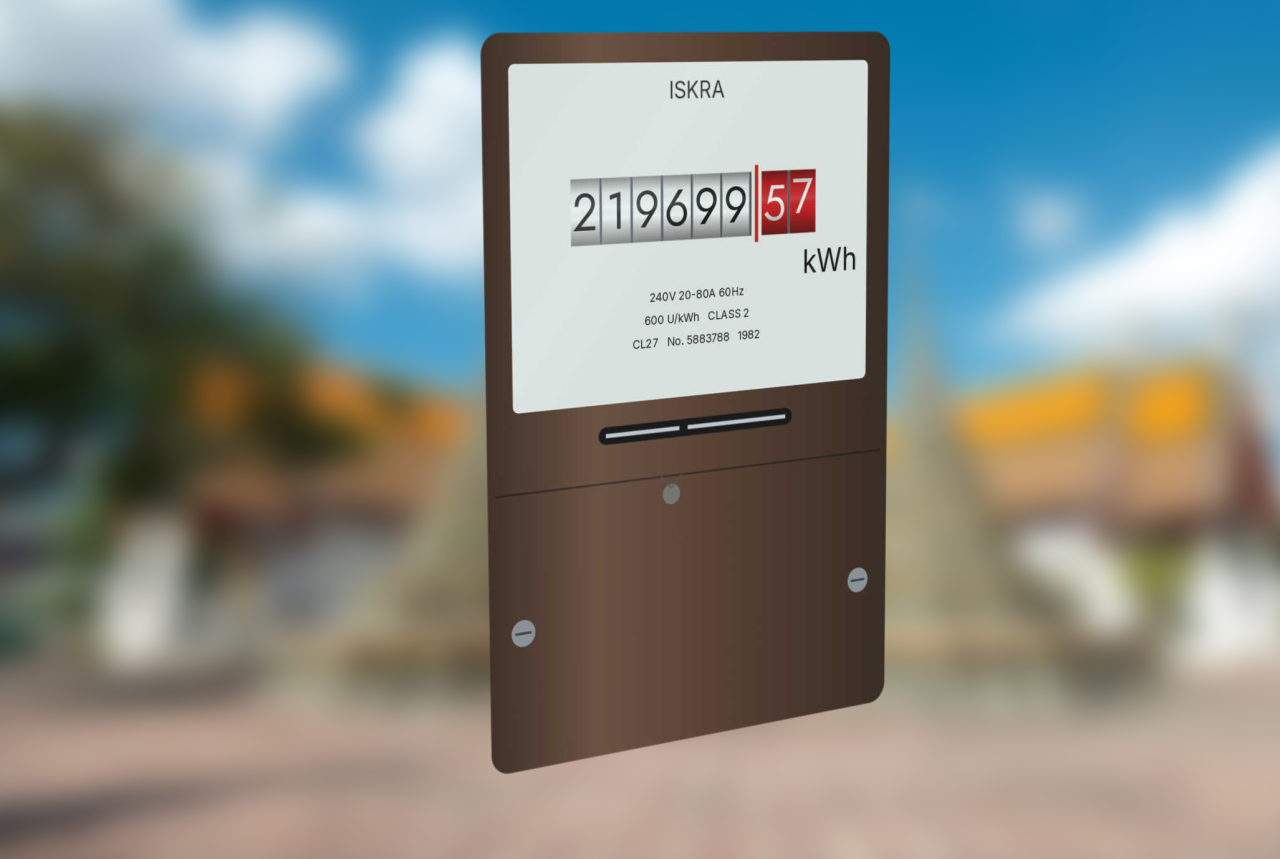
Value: 219699.57
